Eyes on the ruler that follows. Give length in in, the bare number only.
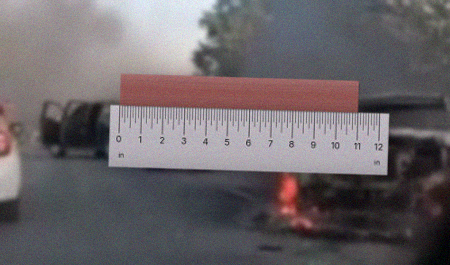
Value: 11
